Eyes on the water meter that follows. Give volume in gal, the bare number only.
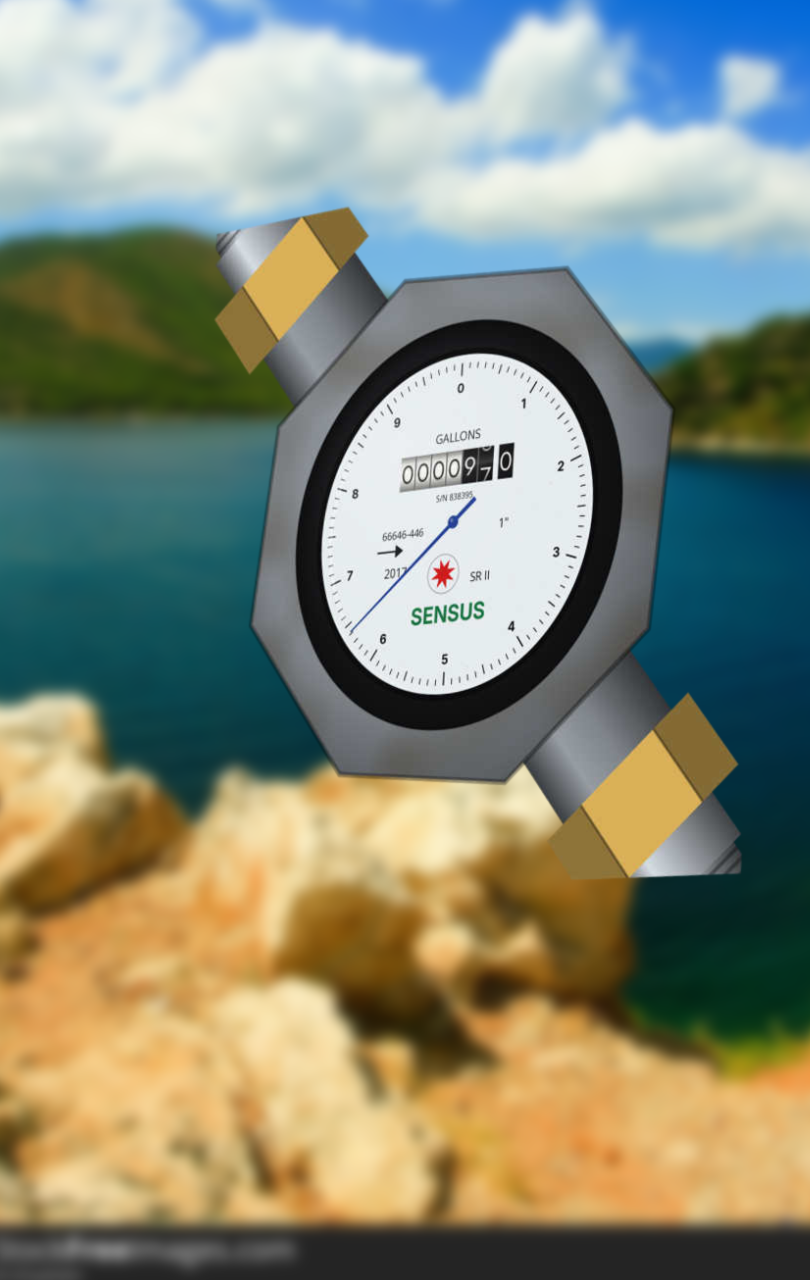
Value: 966.4
